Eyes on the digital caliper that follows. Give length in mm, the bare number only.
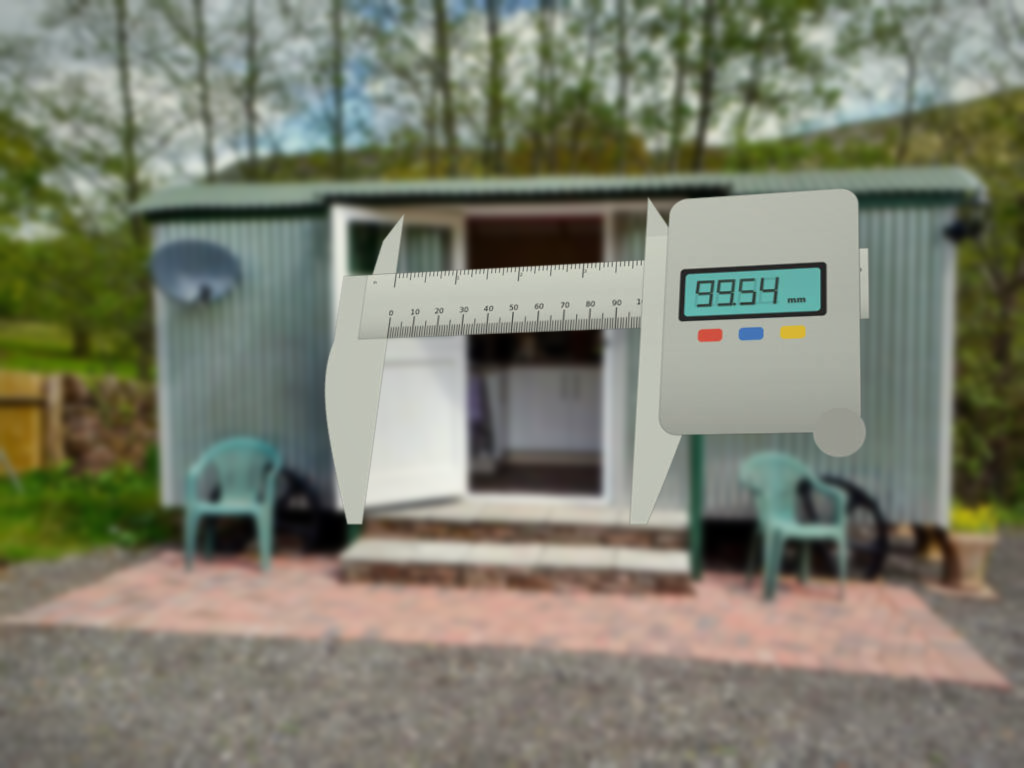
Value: 99.54
